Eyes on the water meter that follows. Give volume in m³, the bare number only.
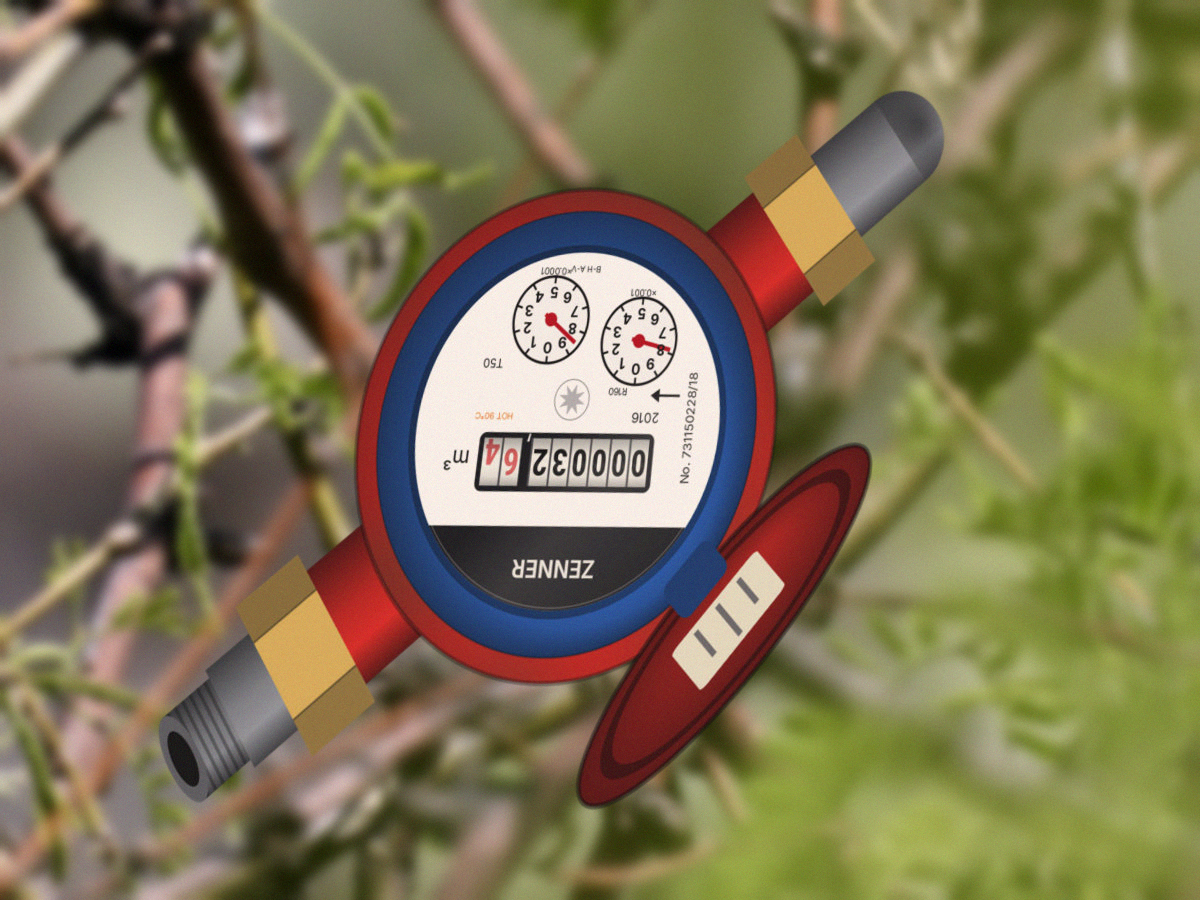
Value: 32.6378
